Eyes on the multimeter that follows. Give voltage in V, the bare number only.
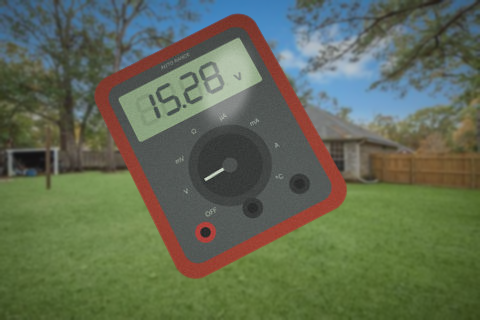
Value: 15.28
